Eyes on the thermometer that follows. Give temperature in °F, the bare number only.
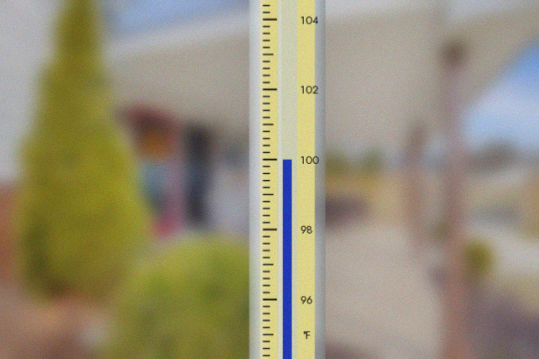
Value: 100
